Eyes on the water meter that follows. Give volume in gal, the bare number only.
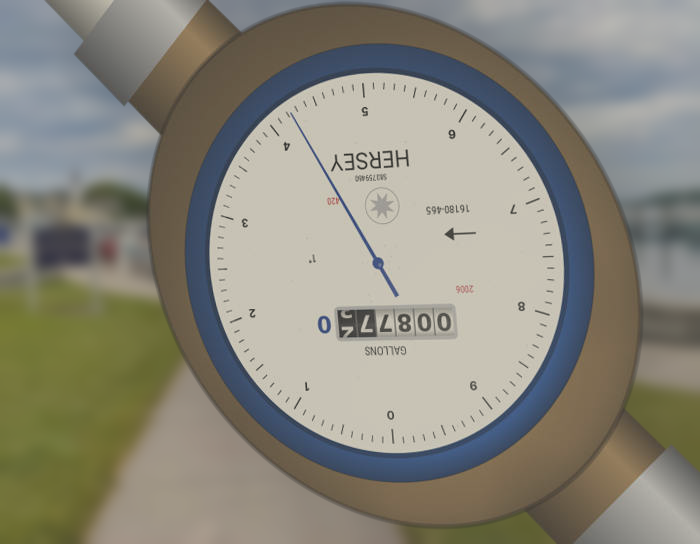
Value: 87724.2
